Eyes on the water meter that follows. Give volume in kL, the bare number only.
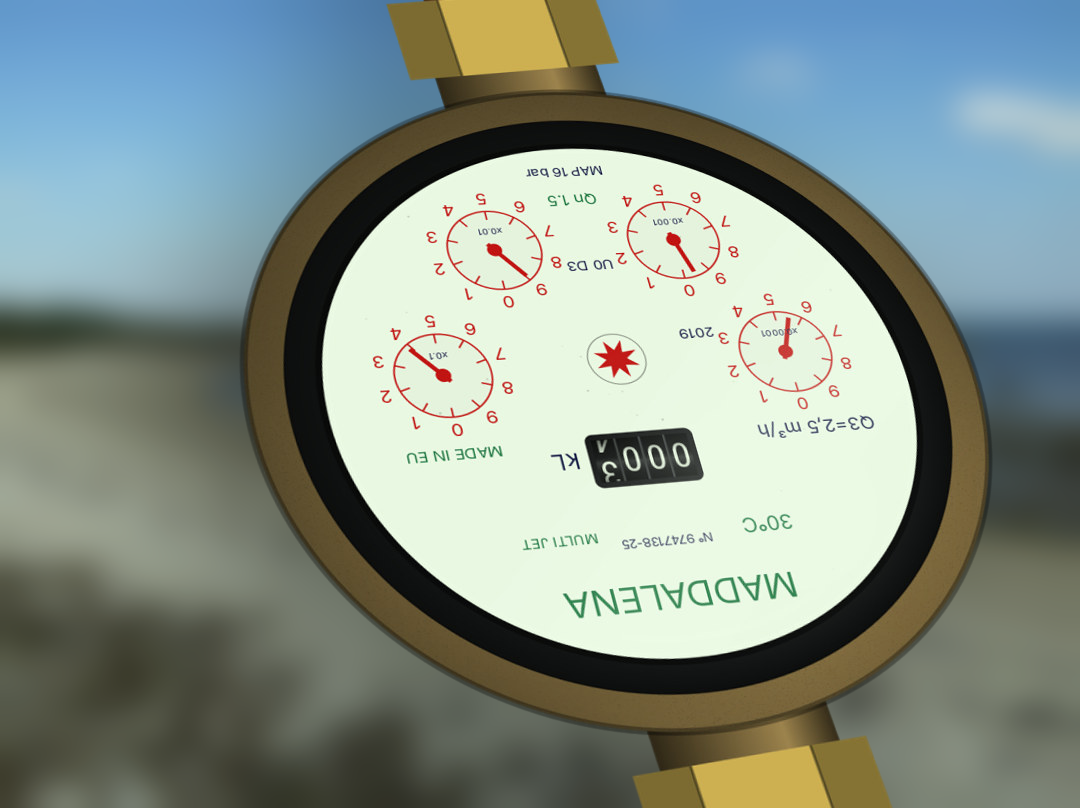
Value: 3.3895
